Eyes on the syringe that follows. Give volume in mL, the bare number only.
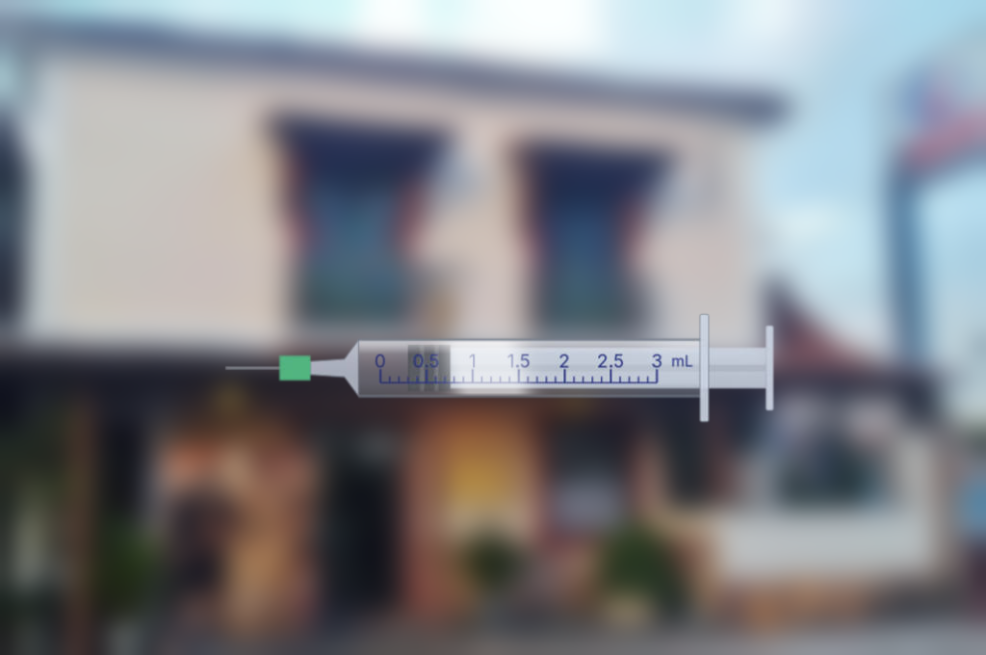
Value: 0.3
